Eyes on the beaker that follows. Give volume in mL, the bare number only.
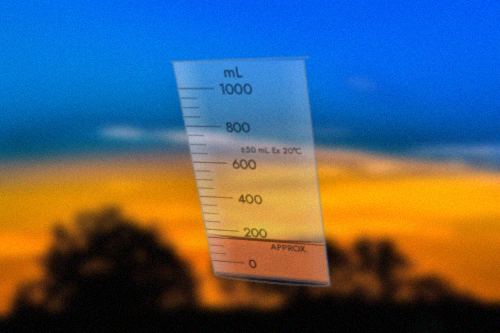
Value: 150
